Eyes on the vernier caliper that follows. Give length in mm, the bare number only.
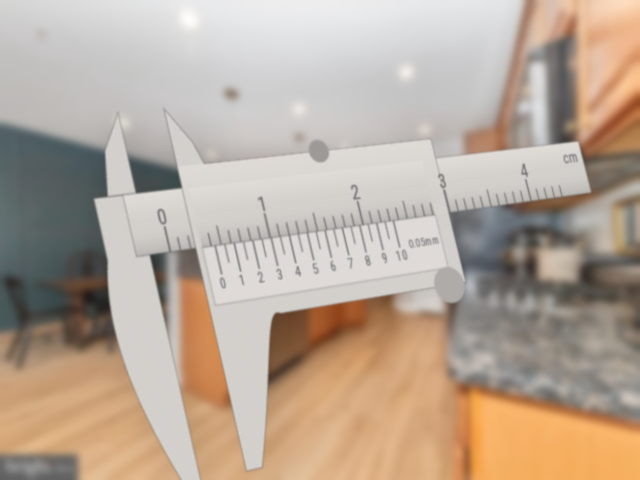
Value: 4.4
